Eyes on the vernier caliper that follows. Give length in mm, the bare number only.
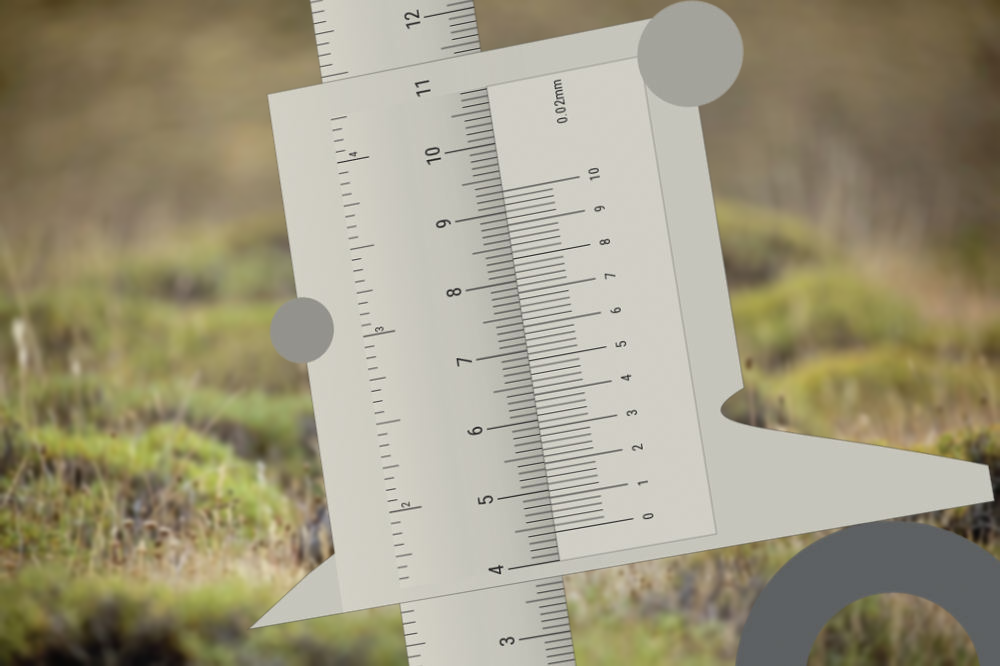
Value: 44.0
